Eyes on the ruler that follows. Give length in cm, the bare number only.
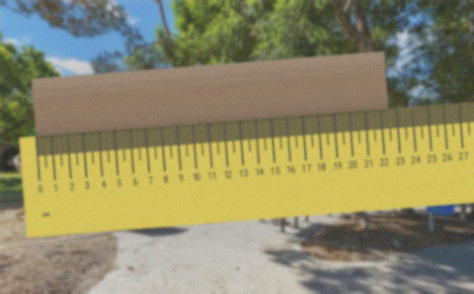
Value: 22.5
